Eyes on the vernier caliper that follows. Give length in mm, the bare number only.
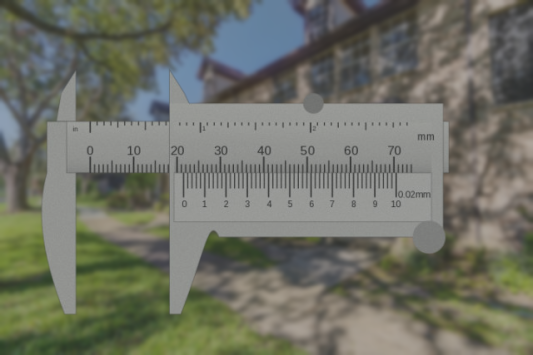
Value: 21.5
